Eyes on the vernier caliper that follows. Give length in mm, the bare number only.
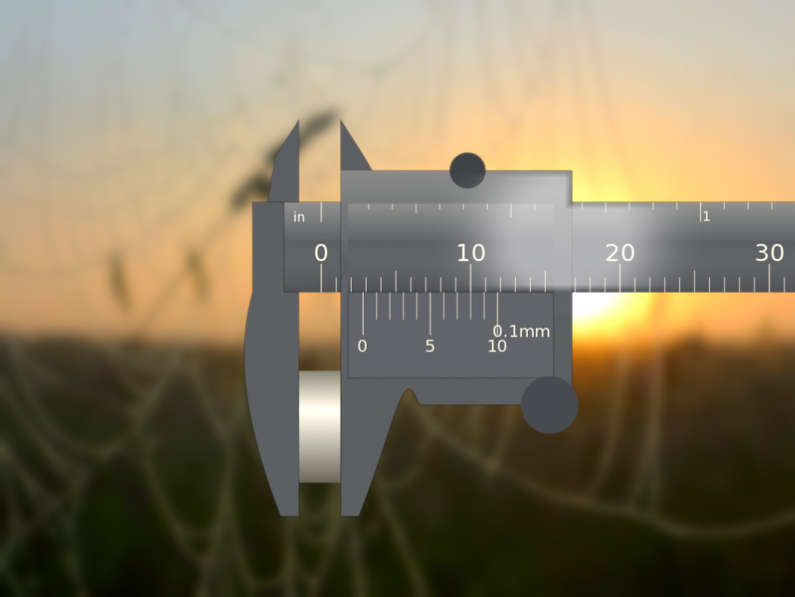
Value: 2.8
